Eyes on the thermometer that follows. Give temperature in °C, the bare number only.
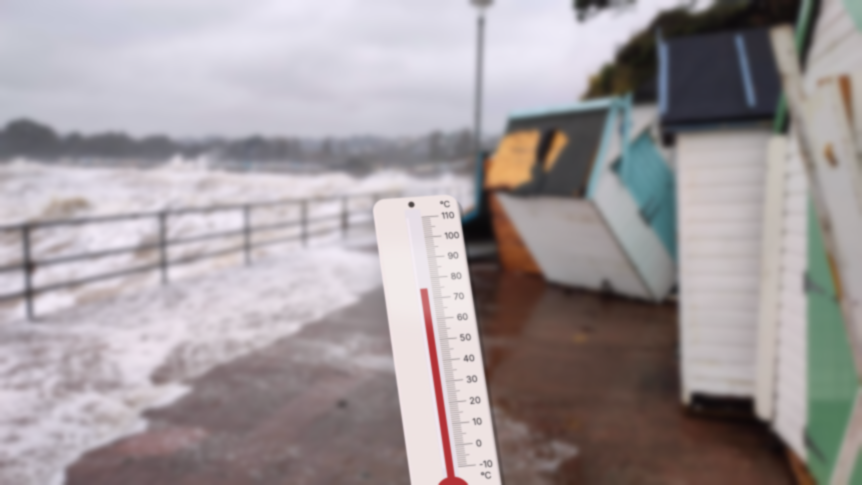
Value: 75
